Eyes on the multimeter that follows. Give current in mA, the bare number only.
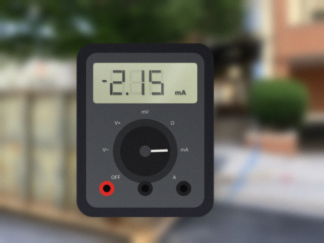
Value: -2.15
